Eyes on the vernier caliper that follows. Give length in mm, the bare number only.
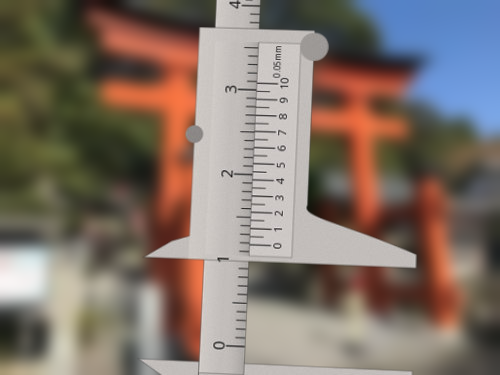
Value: 11.8
